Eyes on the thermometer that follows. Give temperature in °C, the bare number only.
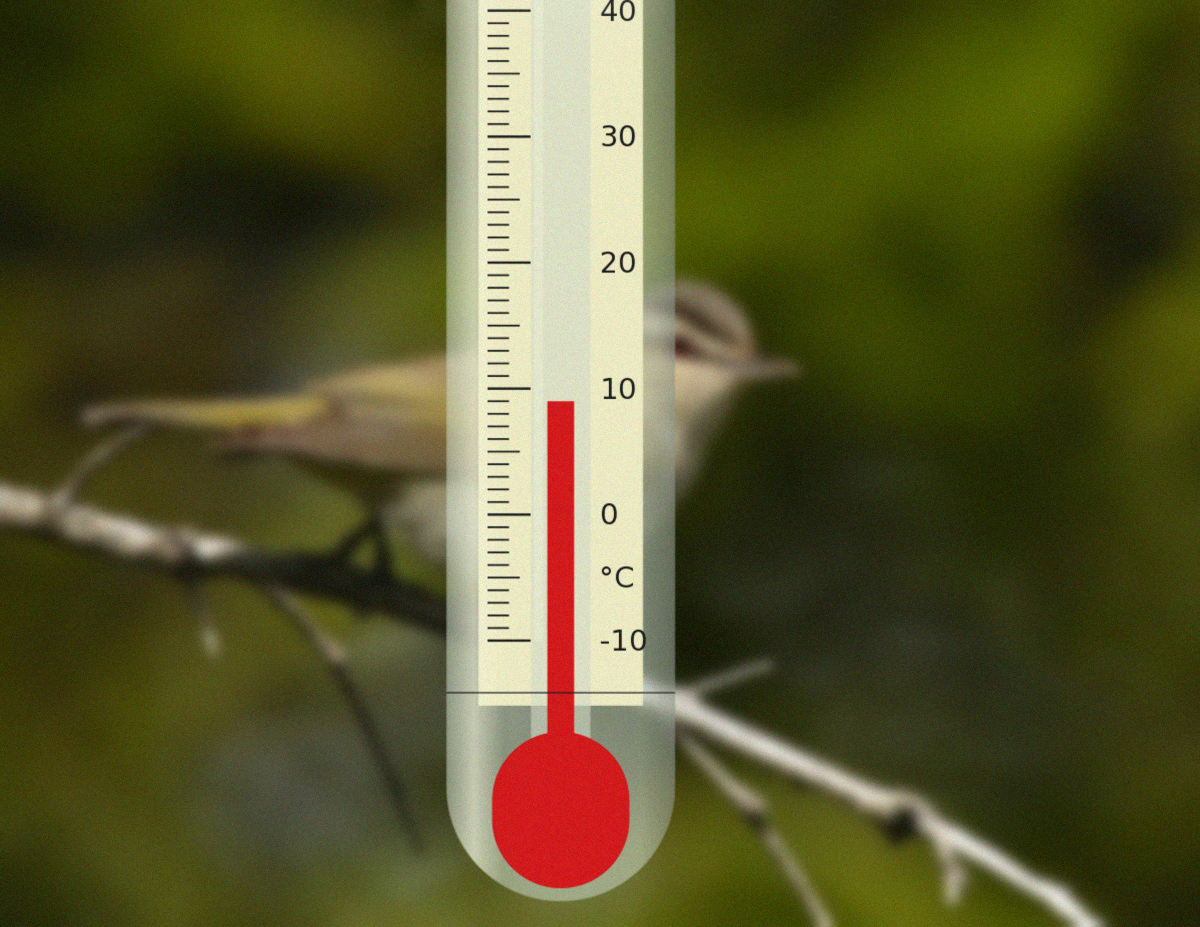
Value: 9
